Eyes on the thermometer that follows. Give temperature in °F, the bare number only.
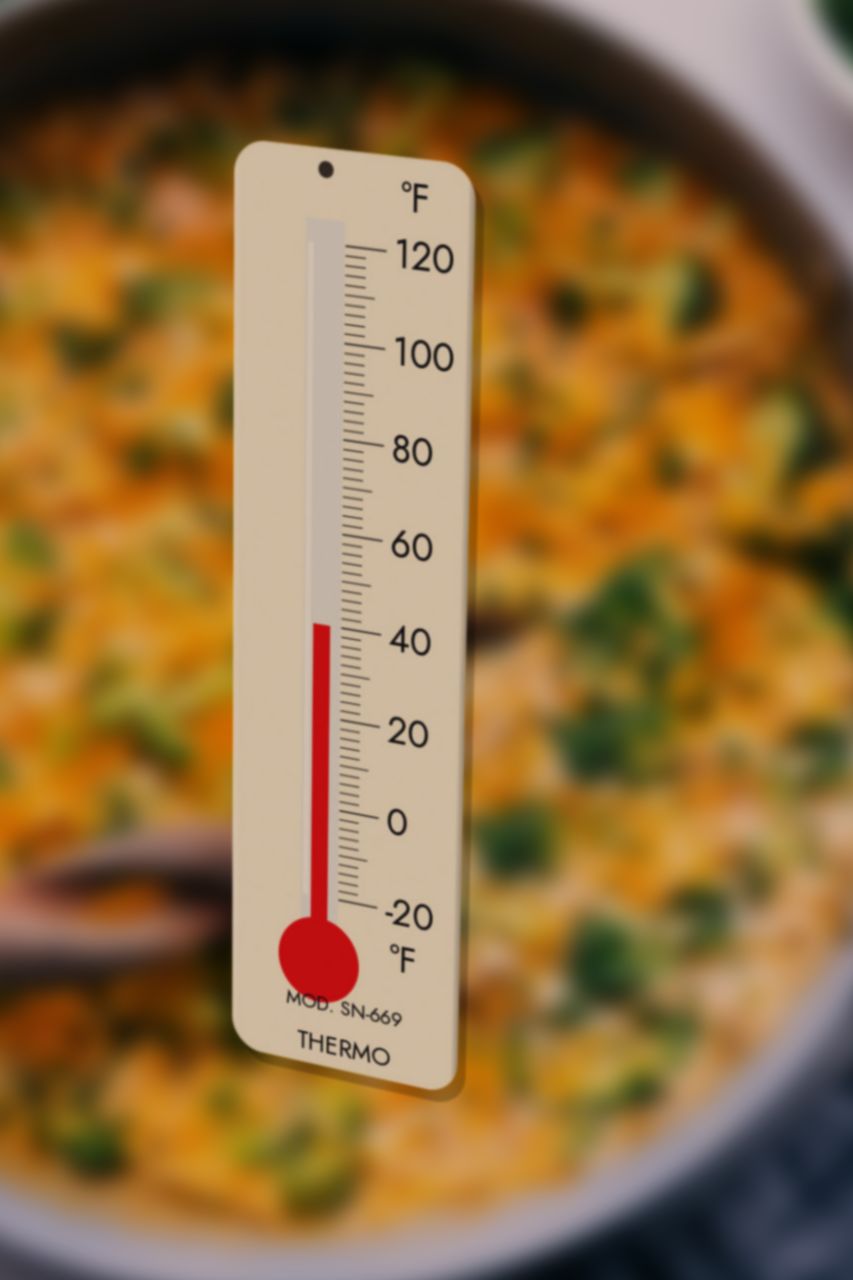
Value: 40
